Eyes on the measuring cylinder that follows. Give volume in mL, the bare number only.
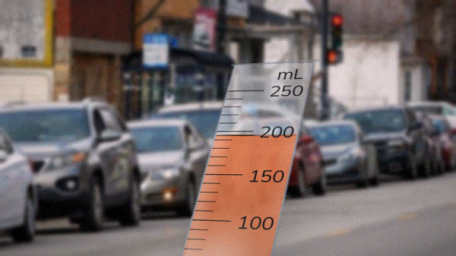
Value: 195
